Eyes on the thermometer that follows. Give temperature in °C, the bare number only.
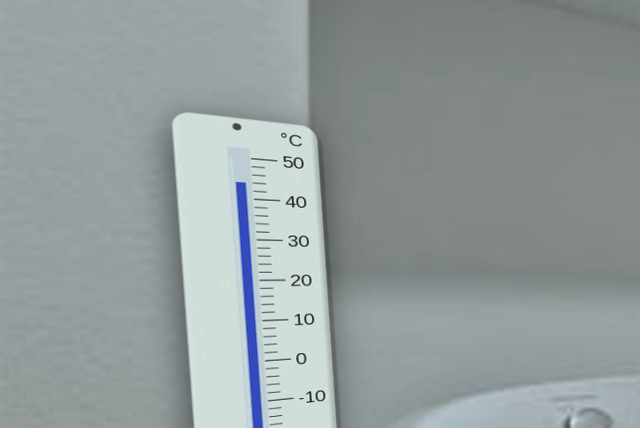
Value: 44
